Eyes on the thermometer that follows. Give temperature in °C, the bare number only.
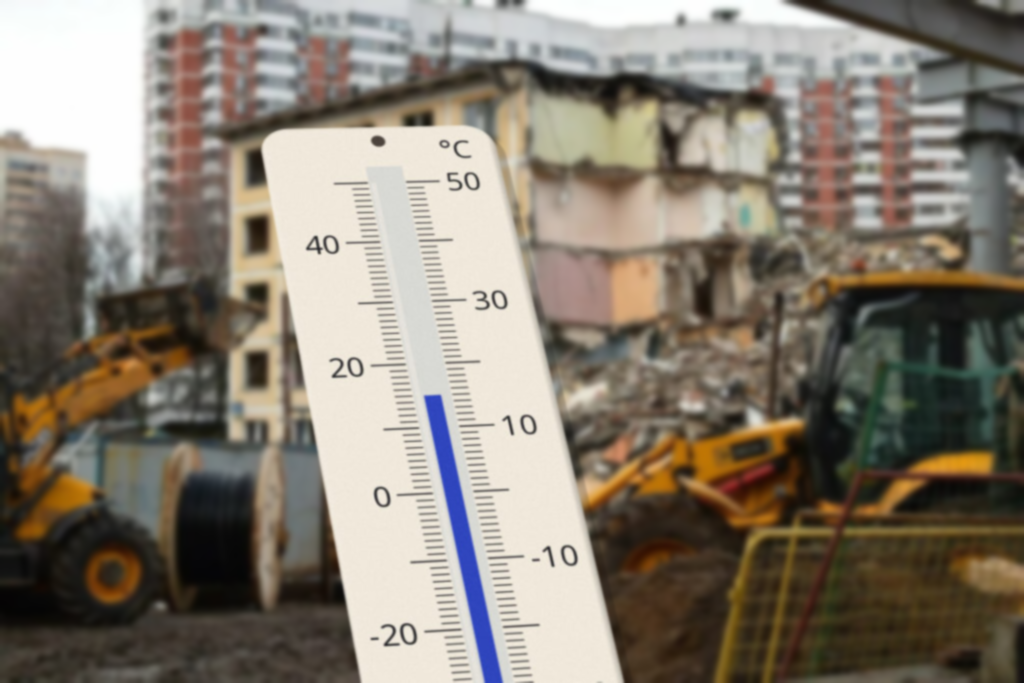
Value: 15
